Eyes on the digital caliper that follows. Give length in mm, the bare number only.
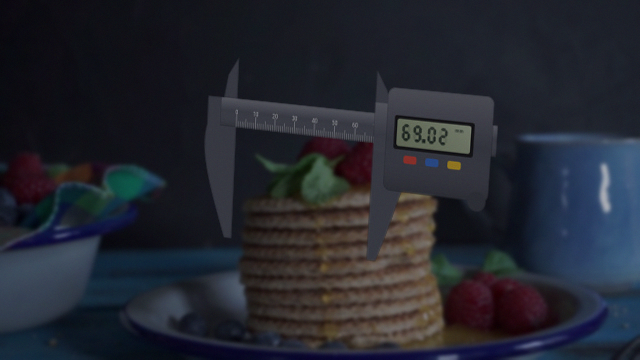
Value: 69.02
